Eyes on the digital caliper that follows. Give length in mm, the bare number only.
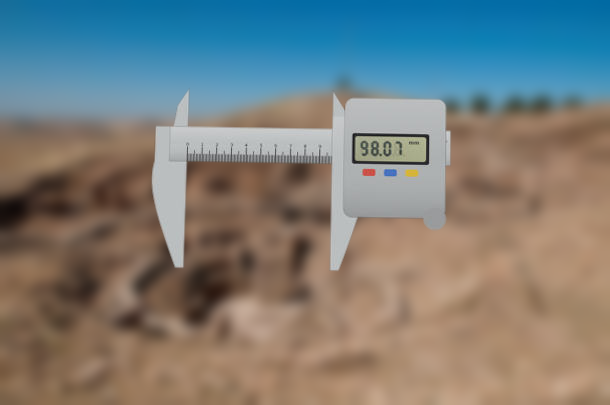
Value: 98.07
